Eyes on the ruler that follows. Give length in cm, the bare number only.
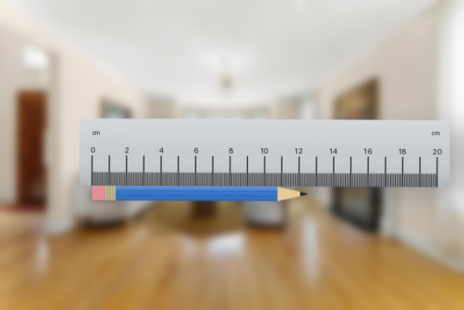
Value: 12.5
